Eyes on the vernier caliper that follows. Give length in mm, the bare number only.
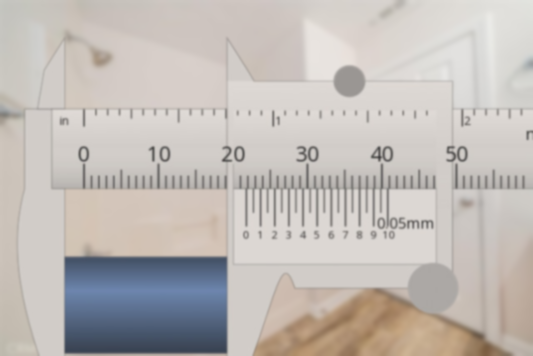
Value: 21.8
